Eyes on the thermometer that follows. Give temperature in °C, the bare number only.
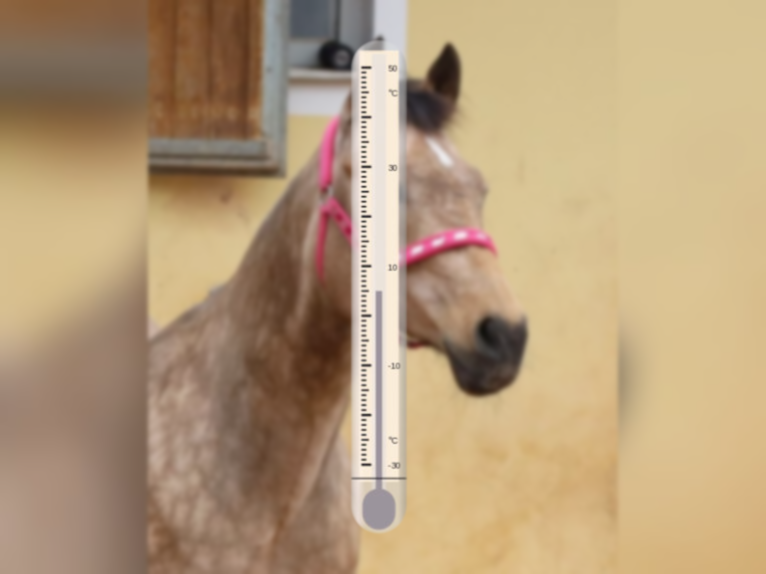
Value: 5
